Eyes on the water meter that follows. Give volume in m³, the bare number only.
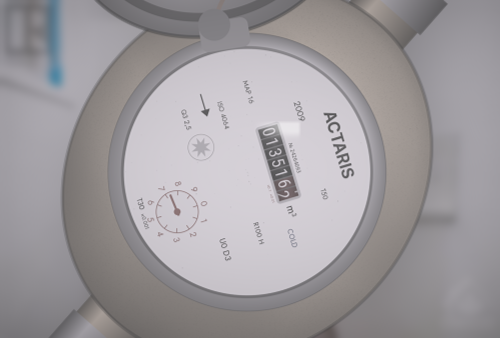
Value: 1351.617
